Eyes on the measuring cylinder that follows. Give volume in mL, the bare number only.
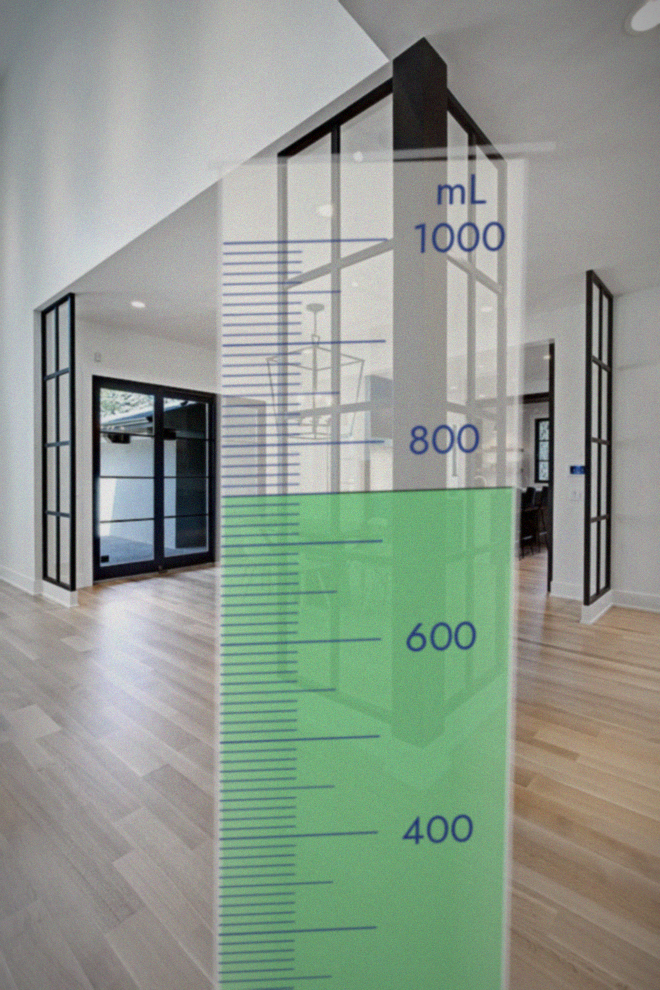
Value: 750
